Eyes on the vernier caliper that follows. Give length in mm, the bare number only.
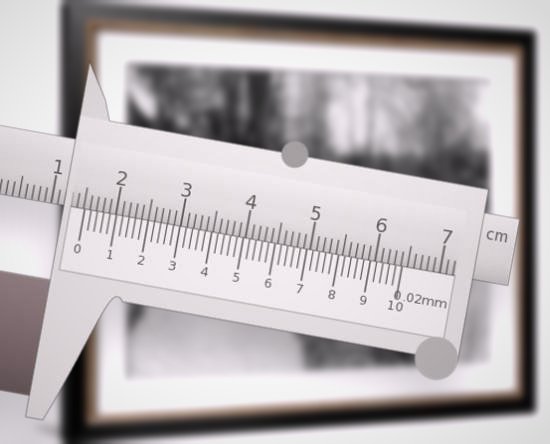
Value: 15.2
